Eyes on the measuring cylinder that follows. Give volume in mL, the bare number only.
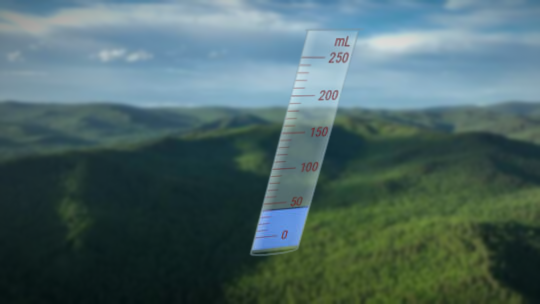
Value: 40
